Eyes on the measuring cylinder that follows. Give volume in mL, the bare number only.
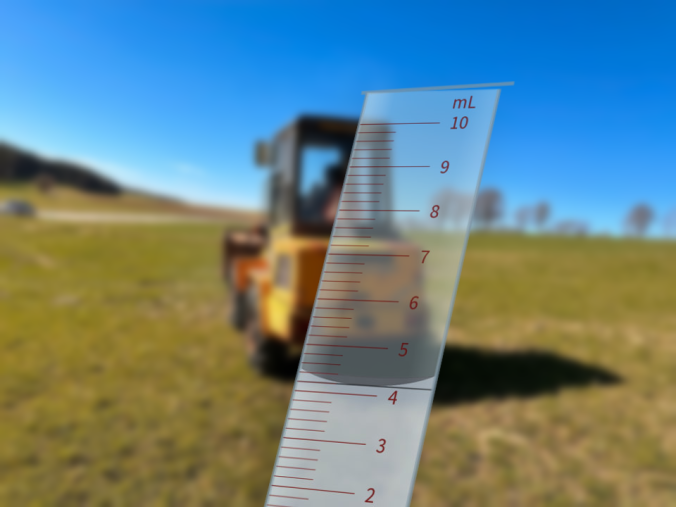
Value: 4.2
